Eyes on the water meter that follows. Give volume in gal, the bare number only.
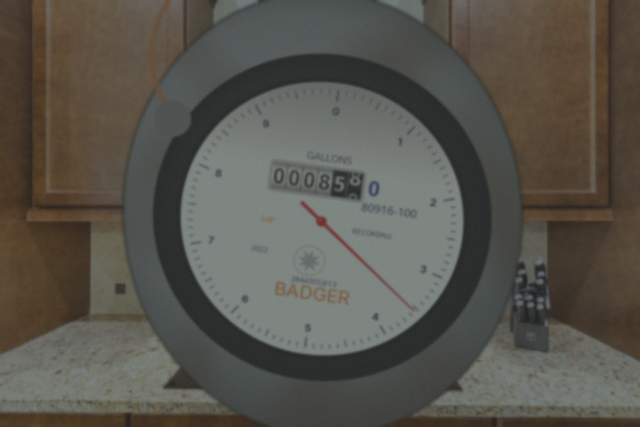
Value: 8583.5
